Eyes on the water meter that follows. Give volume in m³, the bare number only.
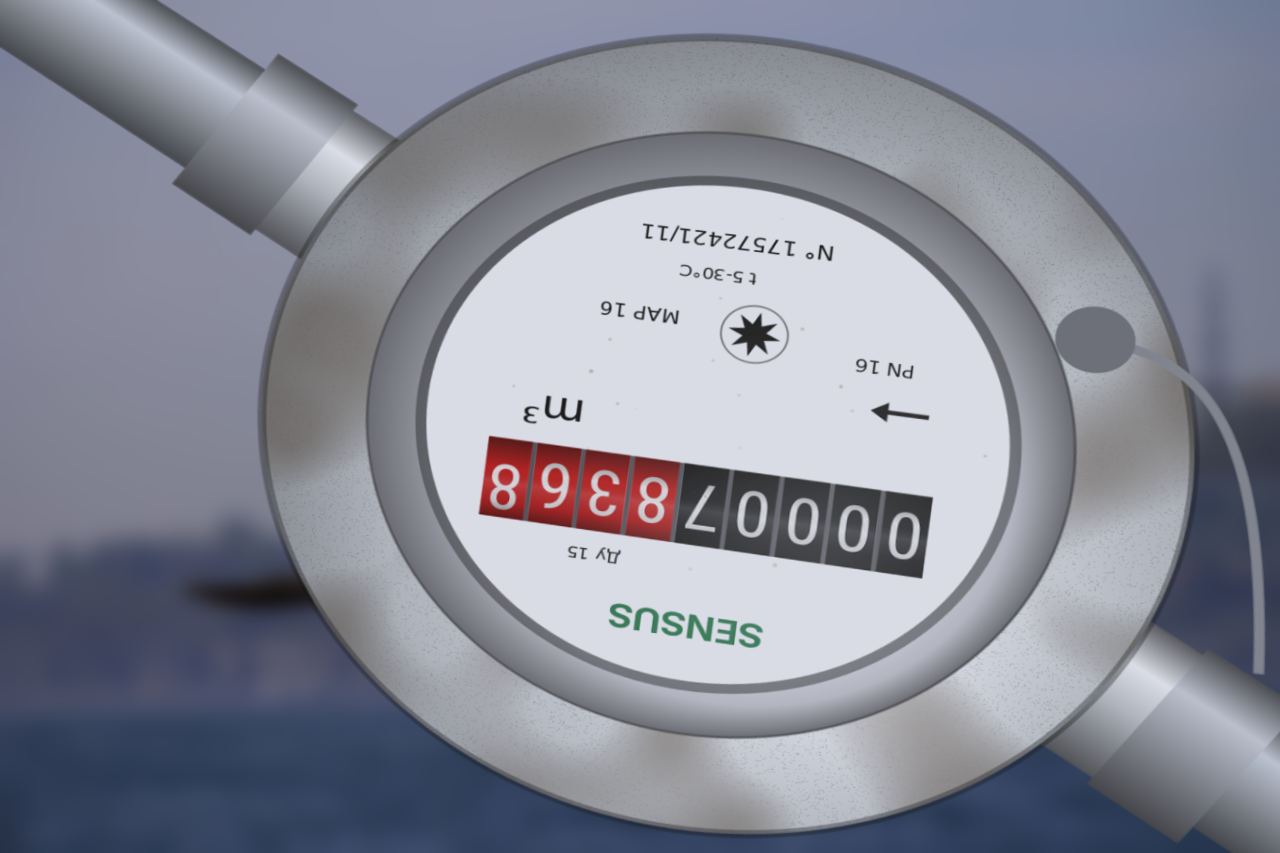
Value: 7.8368
